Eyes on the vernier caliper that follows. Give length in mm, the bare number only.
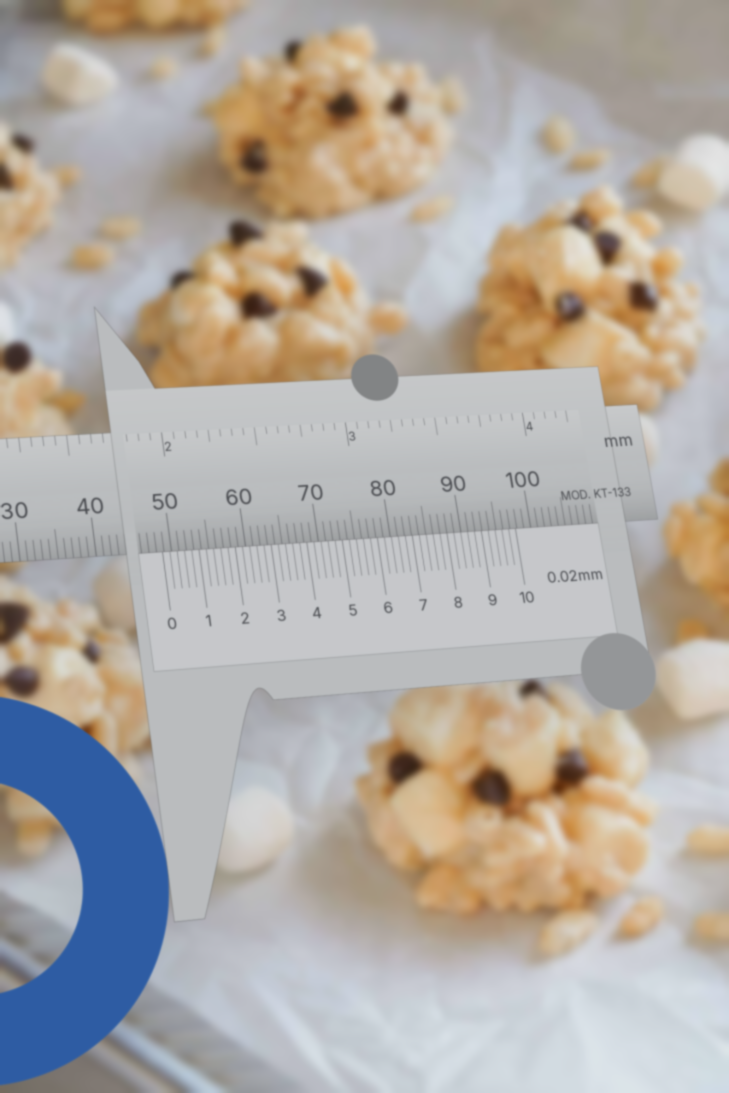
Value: 48.8
